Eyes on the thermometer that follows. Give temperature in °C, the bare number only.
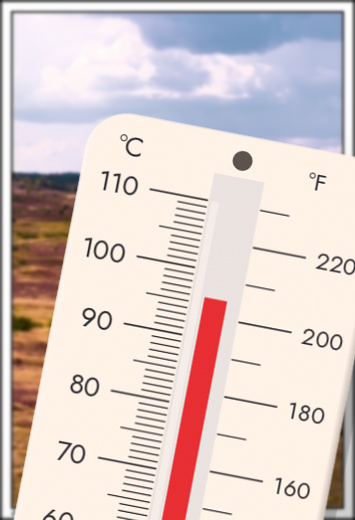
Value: 96
